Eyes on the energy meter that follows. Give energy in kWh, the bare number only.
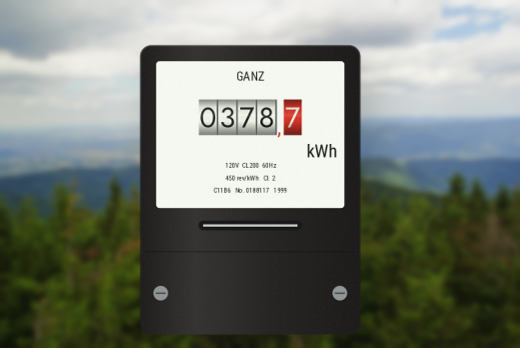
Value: 378.7
